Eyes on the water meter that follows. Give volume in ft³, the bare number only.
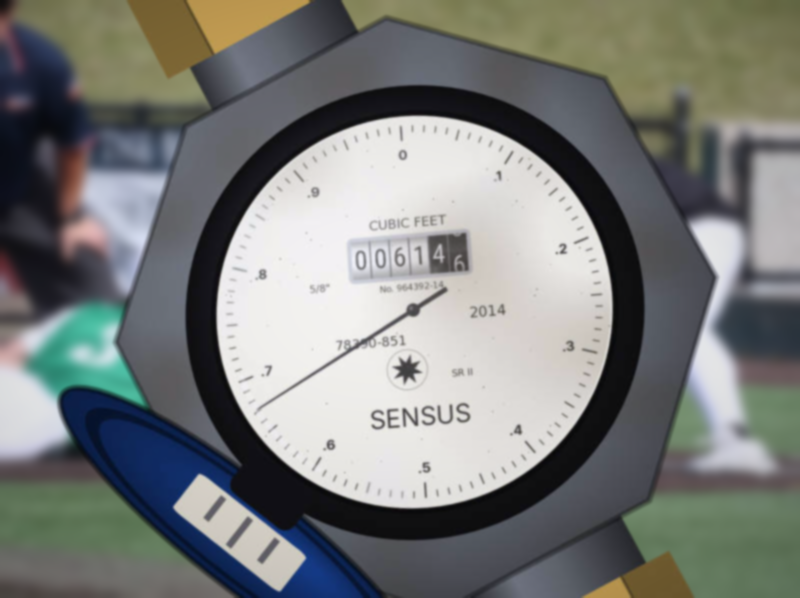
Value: 6145.67
